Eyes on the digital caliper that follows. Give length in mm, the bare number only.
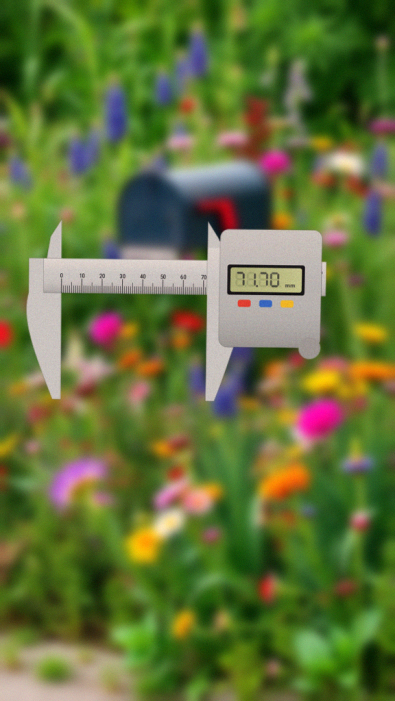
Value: 71.70
